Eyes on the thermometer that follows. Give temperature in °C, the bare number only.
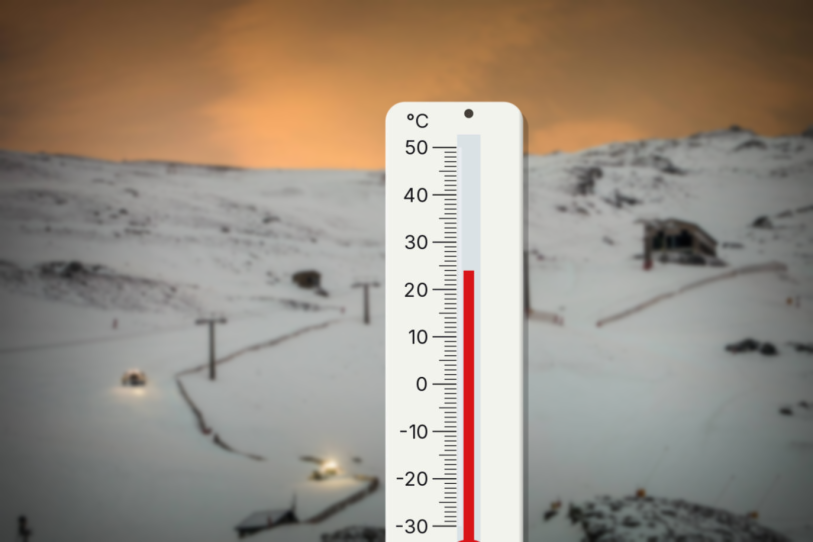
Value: 24
